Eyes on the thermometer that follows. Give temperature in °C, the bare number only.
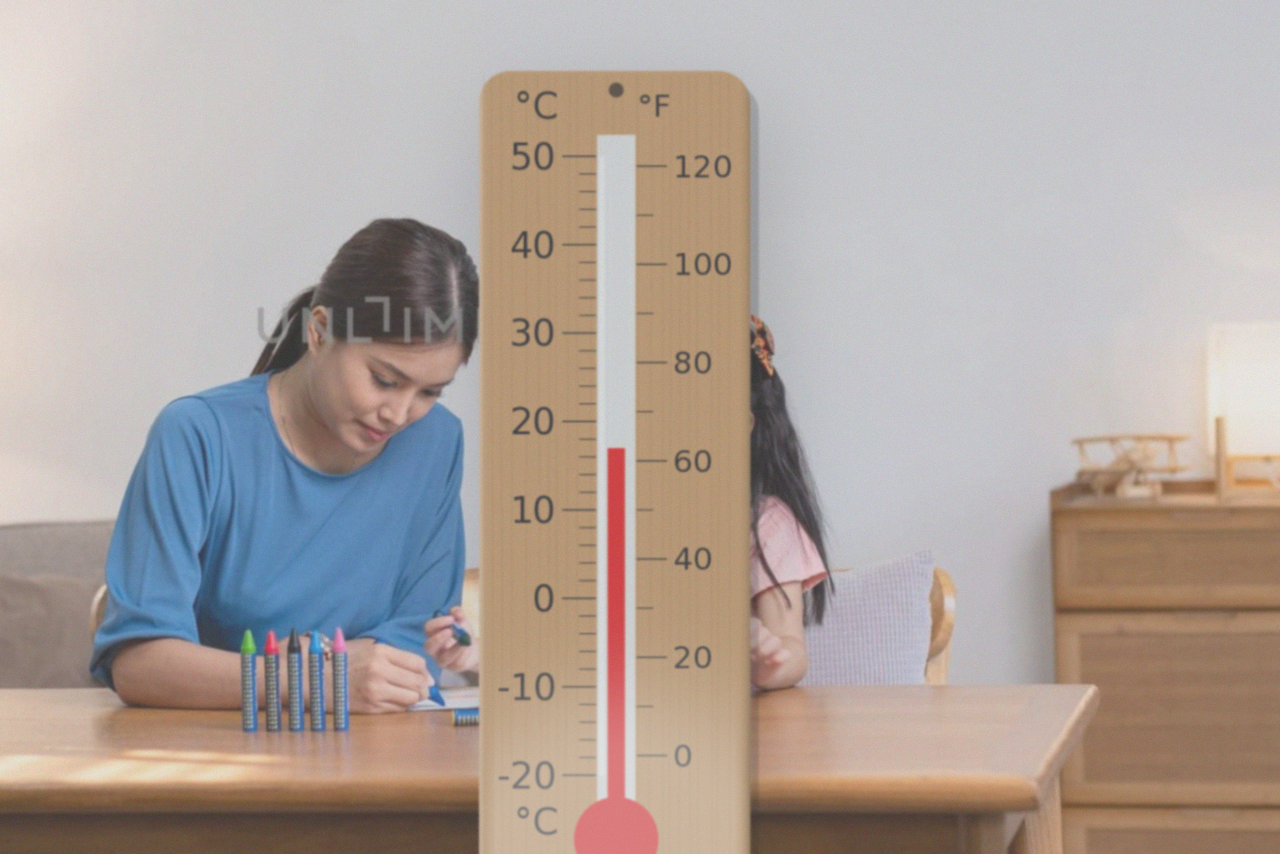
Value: 17
